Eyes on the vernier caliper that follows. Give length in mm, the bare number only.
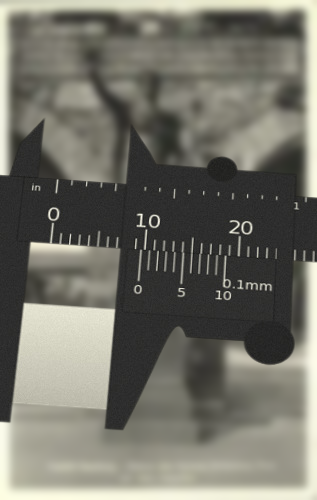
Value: 9.6
